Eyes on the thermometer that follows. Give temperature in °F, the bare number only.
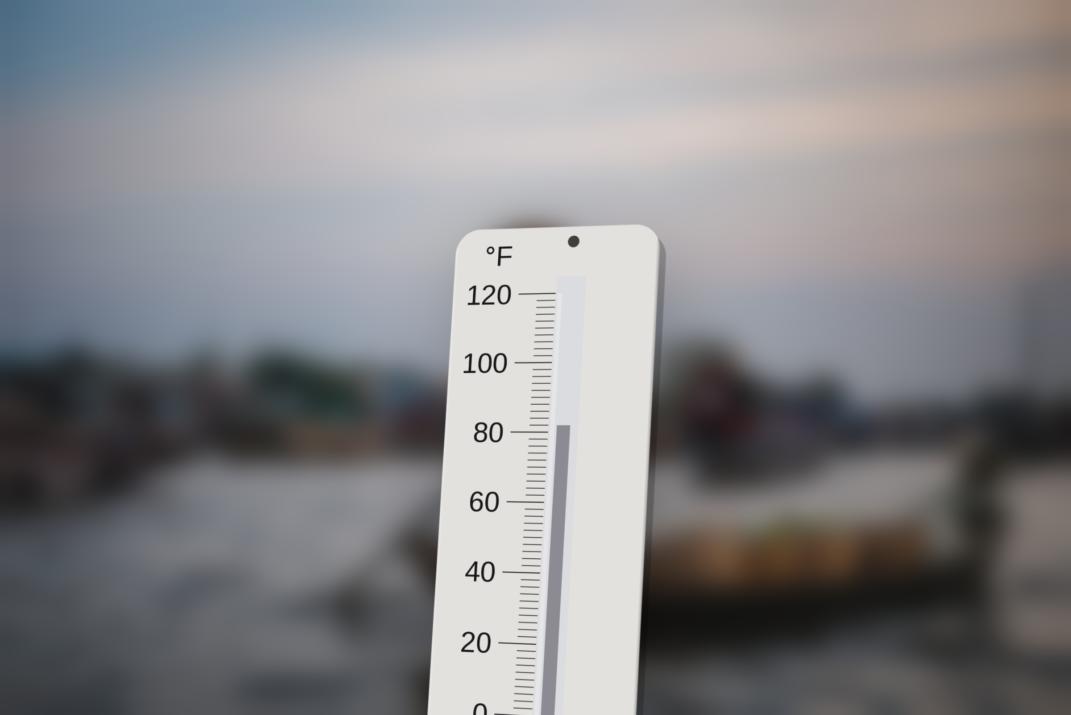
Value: 82
